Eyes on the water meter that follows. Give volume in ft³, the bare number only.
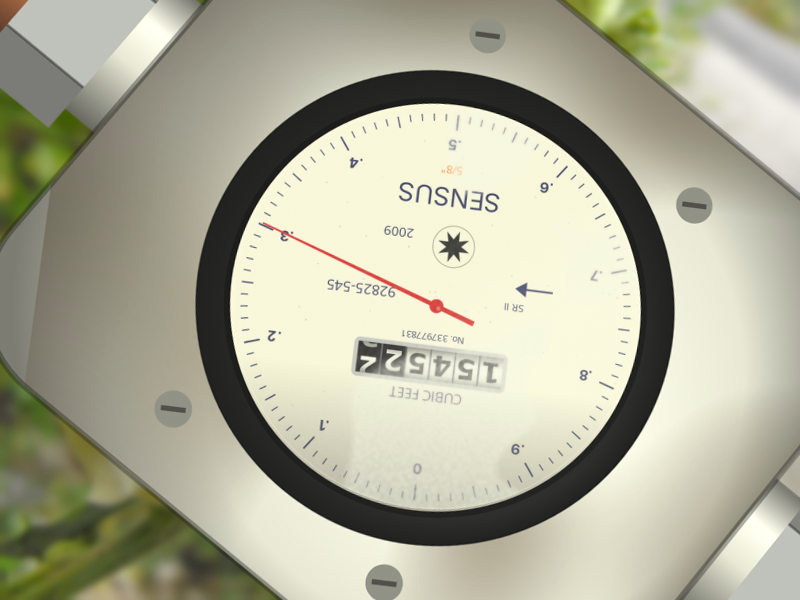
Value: 154522.30
